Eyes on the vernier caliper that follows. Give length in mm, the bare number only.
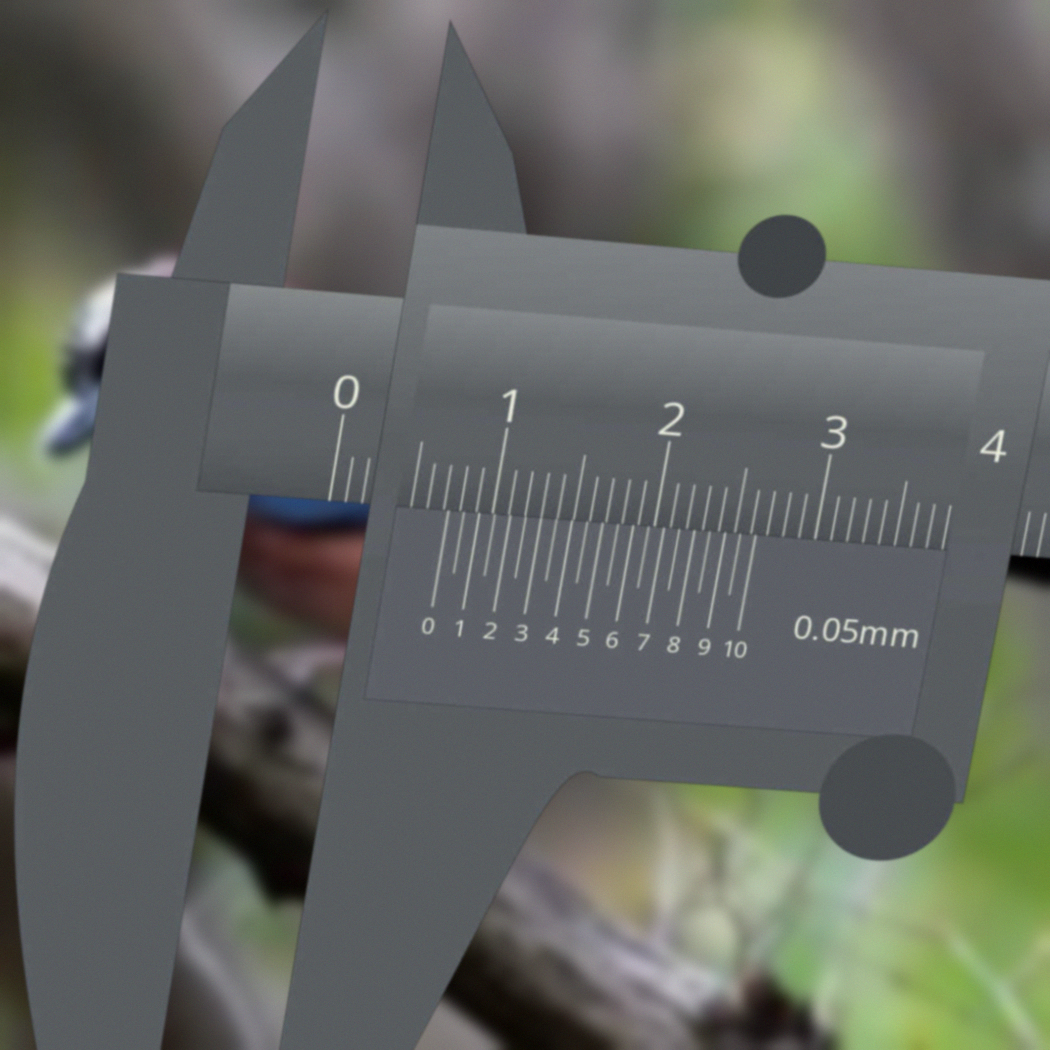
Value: 7.3
